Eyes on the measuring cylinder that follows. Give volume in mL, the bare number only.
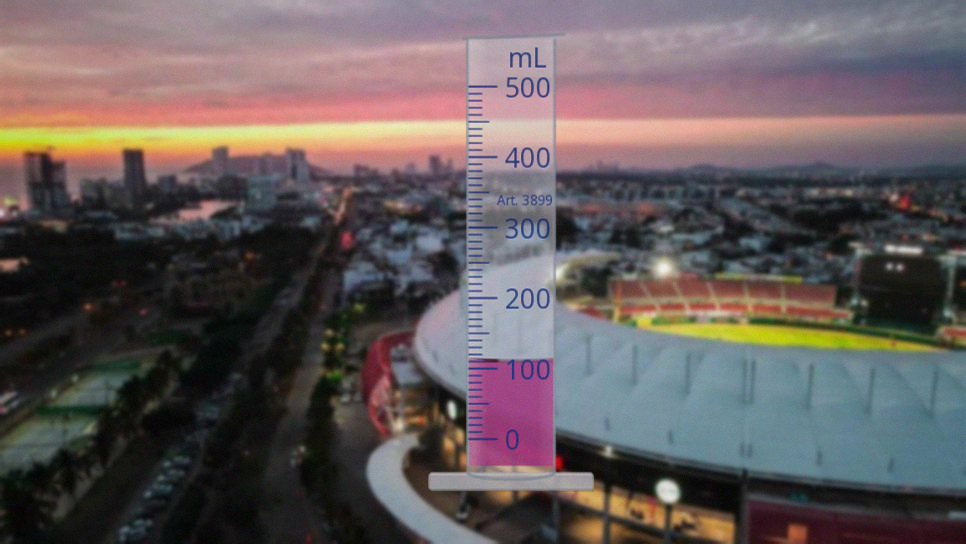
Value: 110
